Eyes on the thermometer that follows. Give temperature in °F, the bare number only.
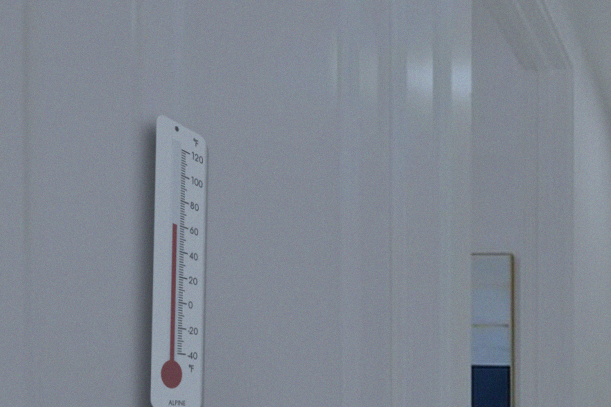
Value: 60
